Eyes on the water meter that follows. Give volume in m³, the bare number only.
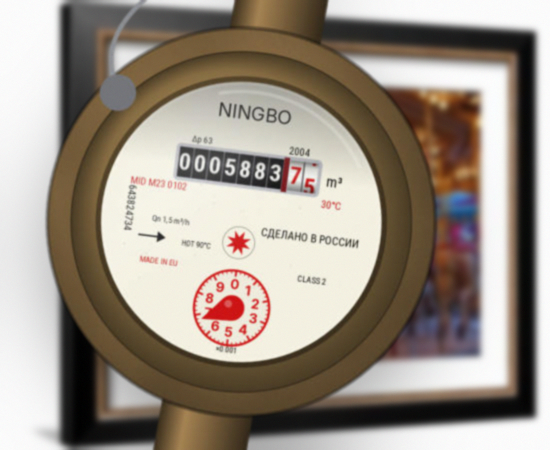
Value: 5883.746
